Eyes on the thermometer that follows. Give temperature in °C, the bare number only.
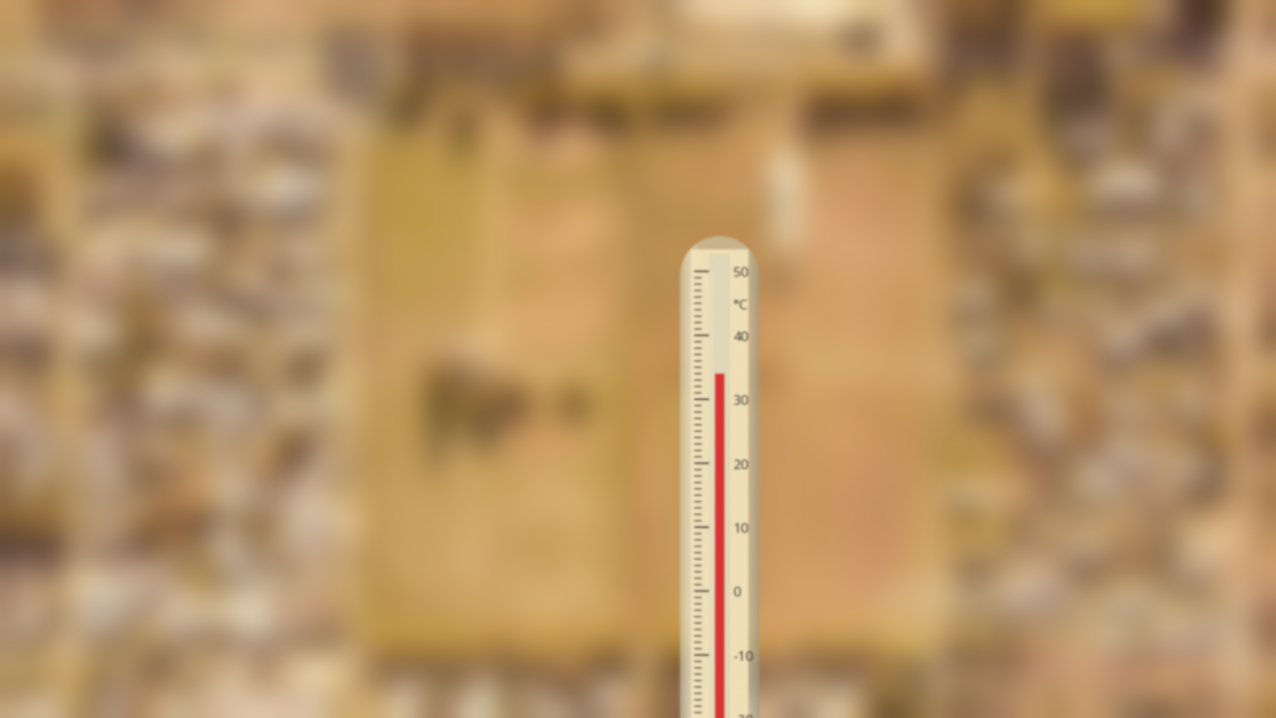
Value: 34
